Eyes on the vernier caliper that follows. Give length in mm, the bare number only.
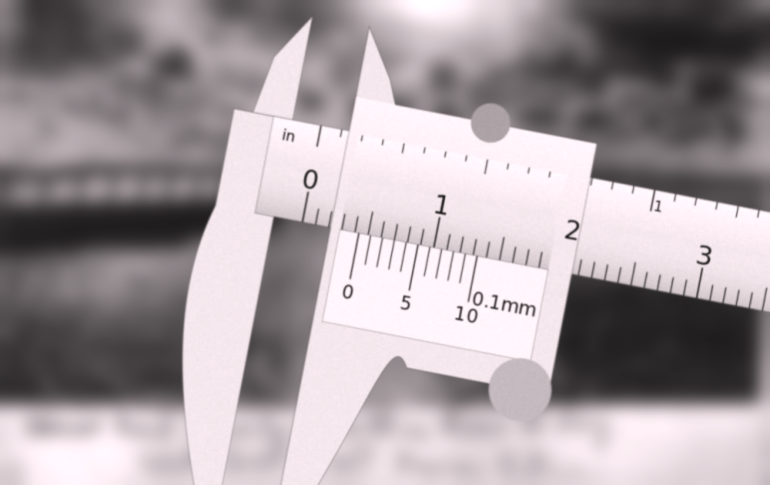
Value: 4.3
